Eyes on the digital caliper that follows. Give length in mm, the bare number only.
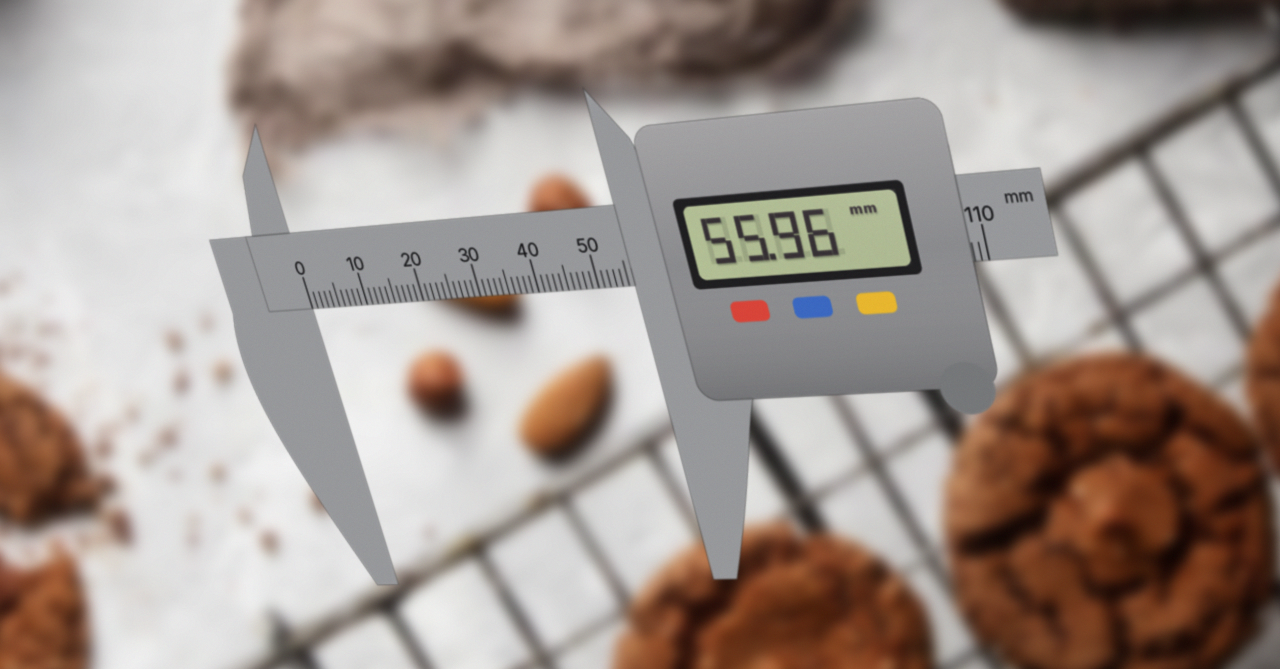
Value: 55.96
